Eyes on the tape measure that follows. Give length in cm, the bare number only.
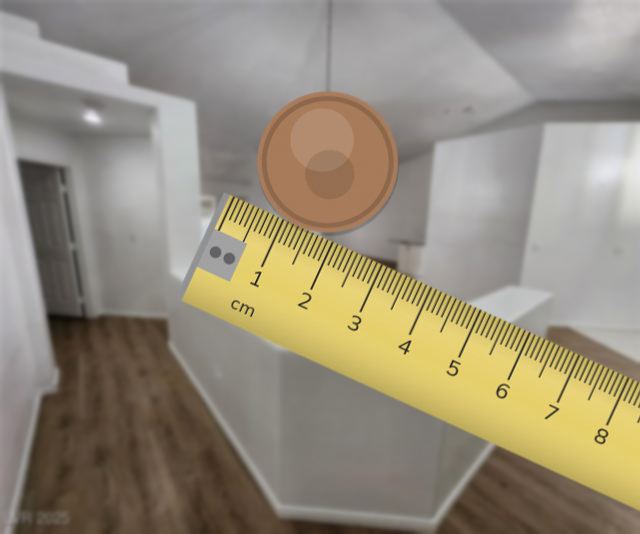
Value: 2.6
